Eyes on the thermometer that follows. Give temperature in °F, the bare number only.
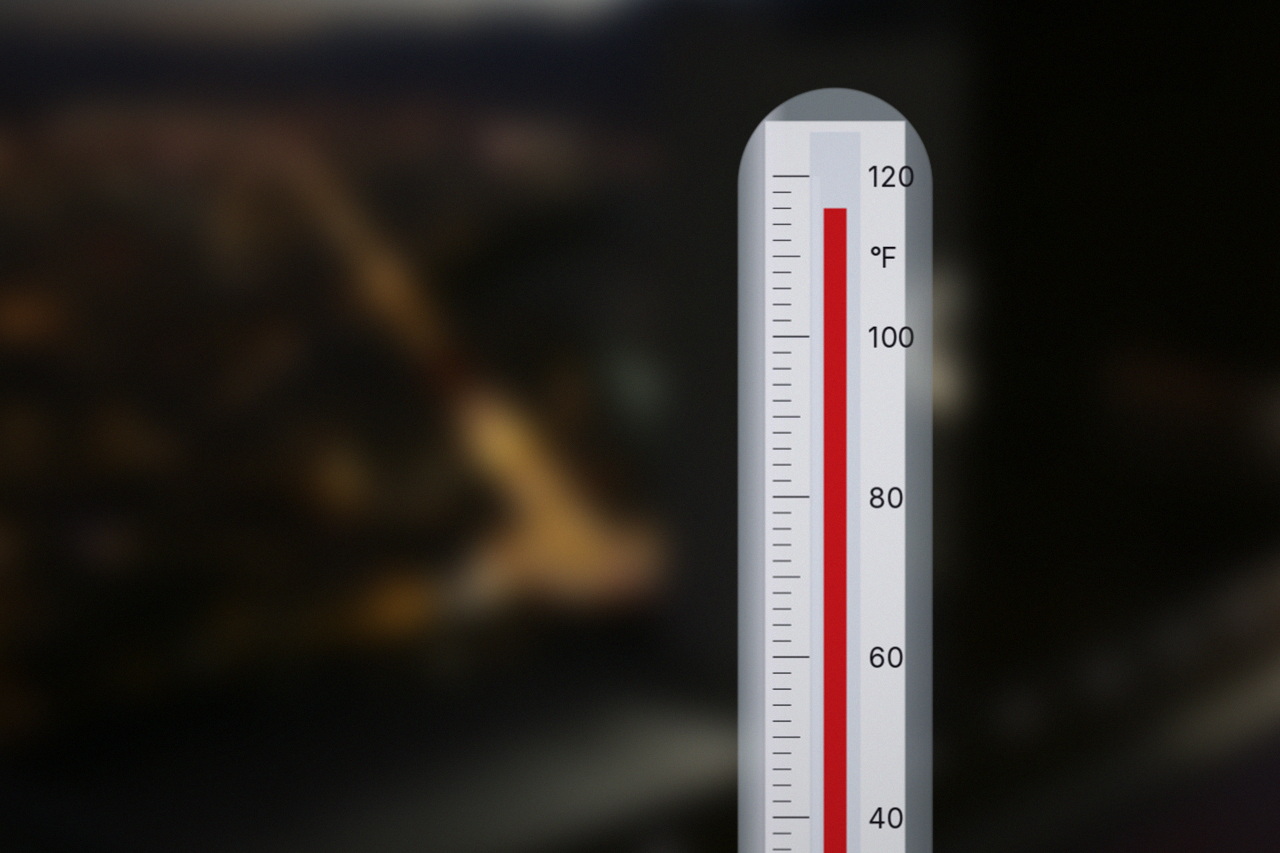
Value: 116
